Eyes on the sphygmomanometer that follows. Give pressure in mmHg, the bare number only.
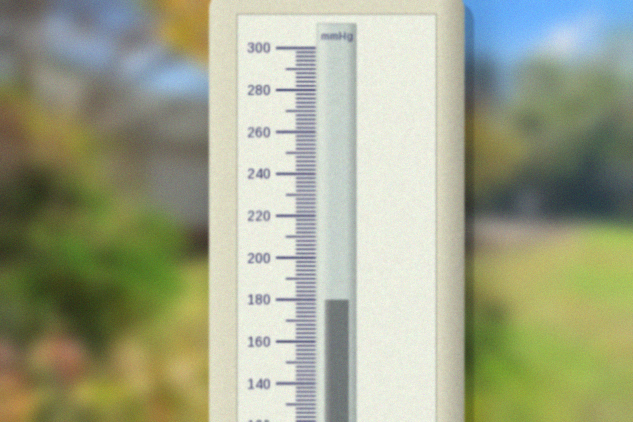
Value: 180
